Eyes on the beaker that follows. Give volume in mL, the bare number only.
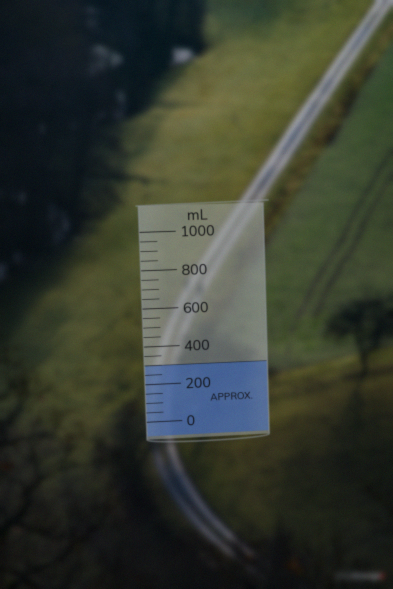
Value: 300
